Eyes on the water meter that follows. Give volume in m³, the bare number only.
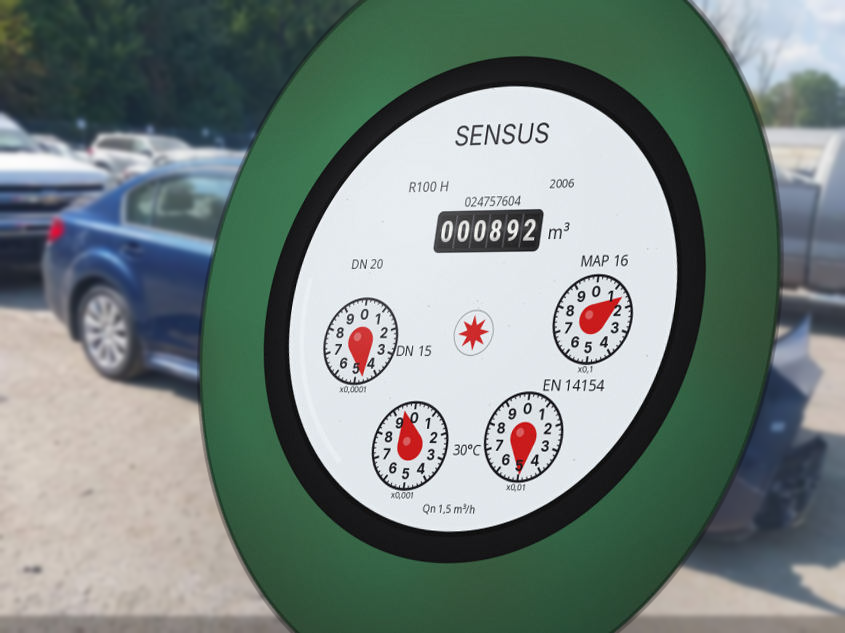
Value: 892.1494
